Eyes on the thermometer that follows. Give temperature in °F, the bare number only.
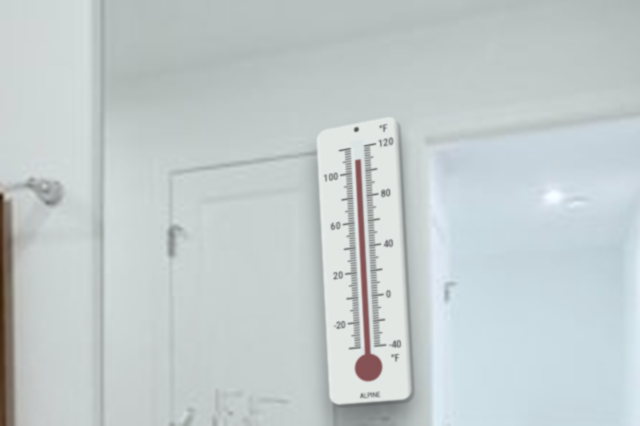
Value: 110
